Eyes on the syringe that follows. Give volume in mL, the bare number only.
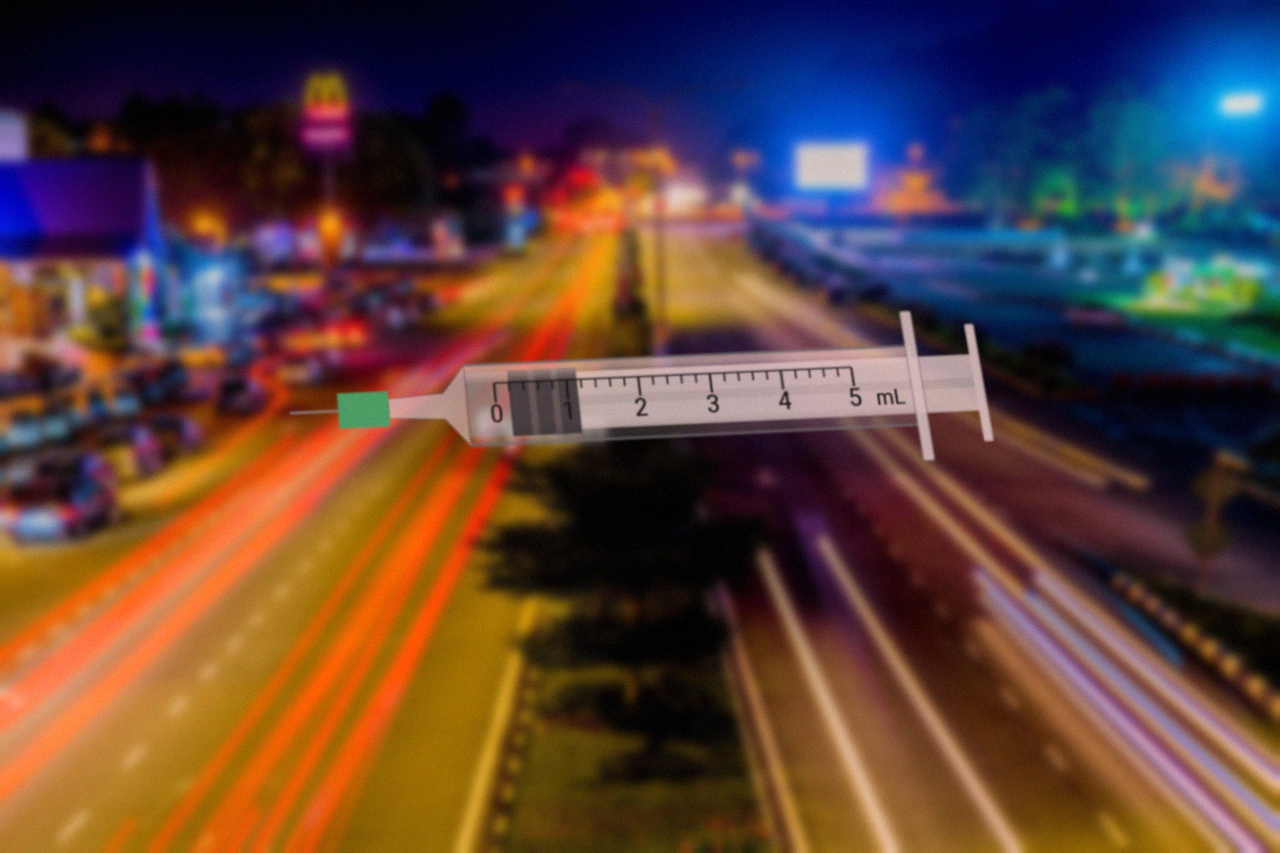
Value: 0.2
